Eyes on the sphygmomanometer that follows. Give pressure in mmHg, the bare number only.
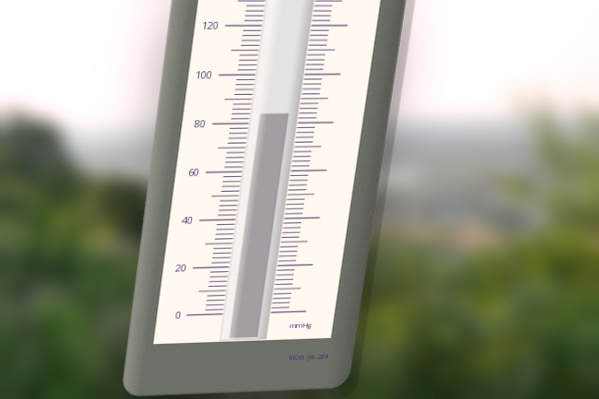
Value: 84
